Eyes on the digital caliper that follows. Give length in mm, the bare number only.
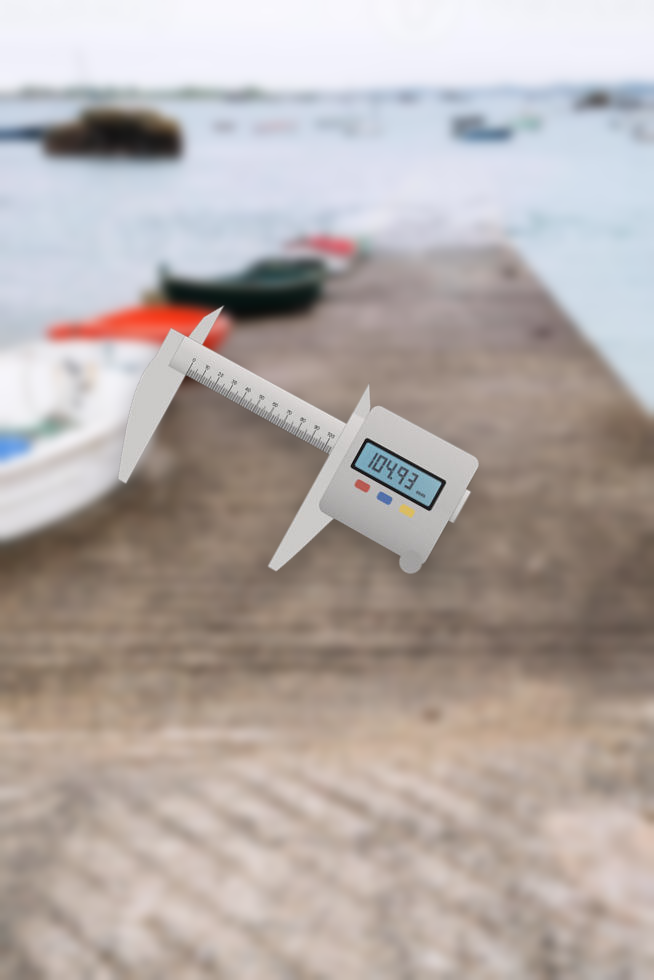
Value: 104.93
